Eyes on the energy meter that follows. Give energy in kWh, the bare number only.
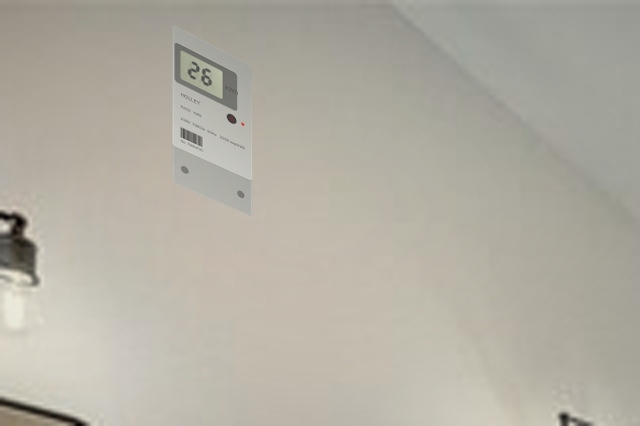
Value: 26
